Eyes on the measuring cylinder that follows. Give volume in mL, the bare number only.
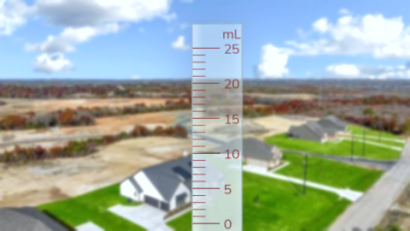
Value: 10
